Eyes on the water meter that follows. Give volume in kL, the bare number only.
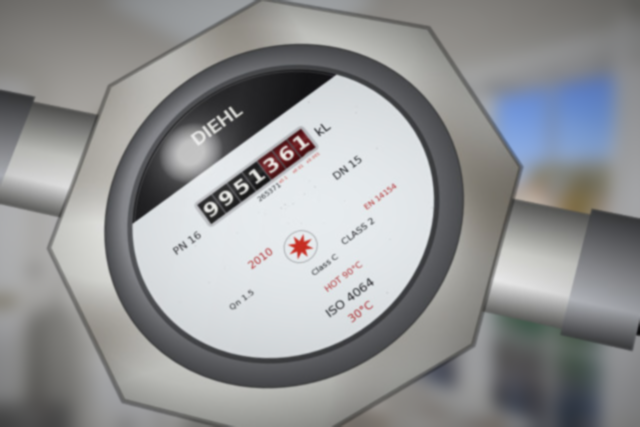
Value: 9951.361
